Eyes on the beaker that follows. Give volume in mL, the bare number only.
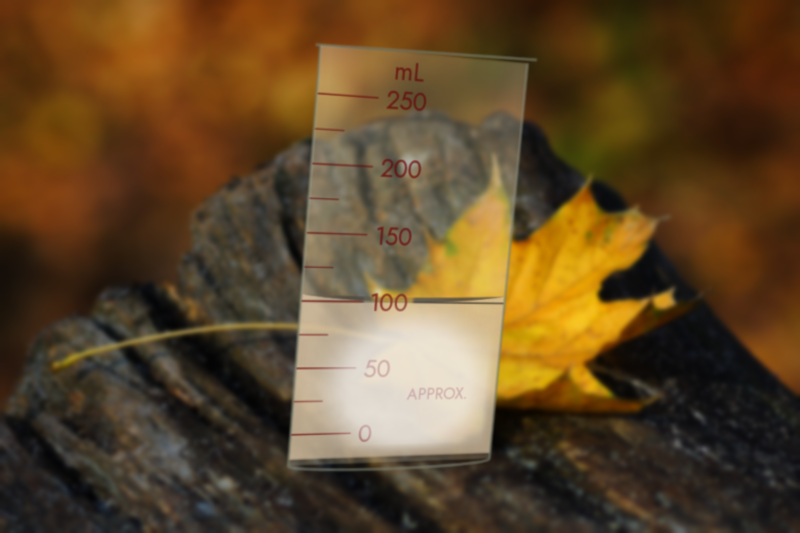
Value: 100
